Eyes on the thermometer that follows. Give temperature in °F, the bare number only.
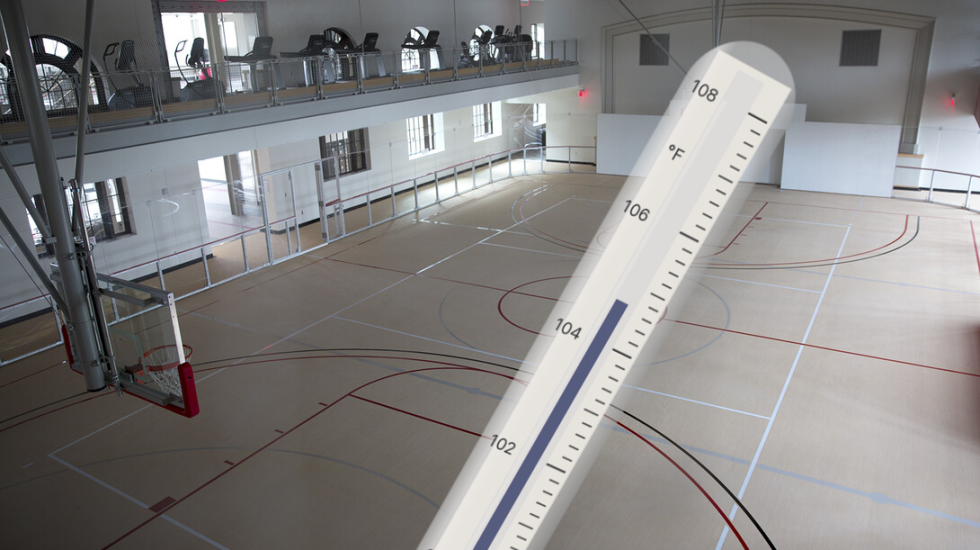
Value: 104.7
